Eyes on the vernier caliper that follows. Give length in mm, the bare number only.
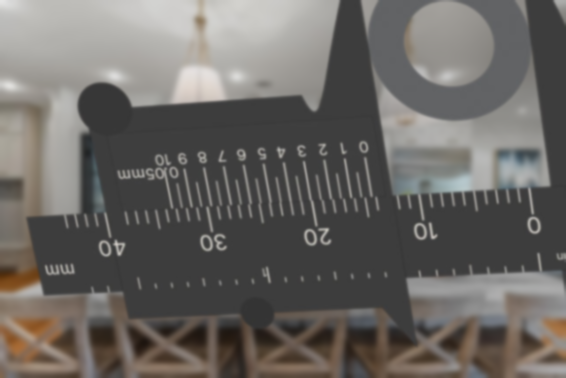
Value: 14.4
